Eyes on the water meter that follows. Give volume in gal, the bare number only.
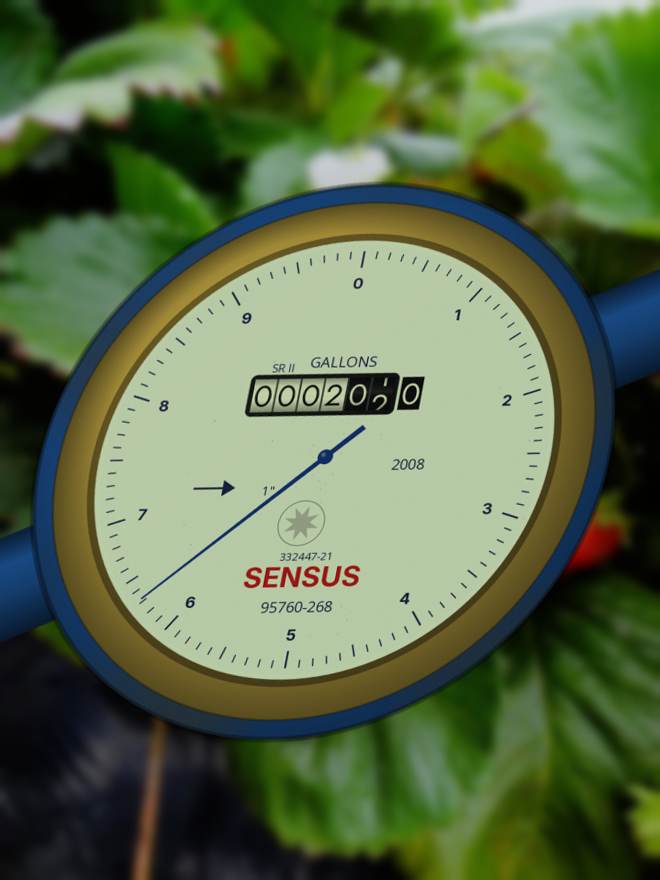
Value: 2016.3
